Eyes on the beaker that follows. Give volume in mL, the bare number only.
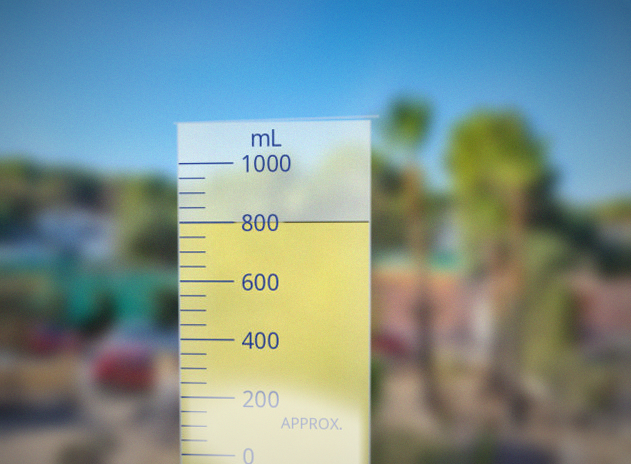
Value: 800
